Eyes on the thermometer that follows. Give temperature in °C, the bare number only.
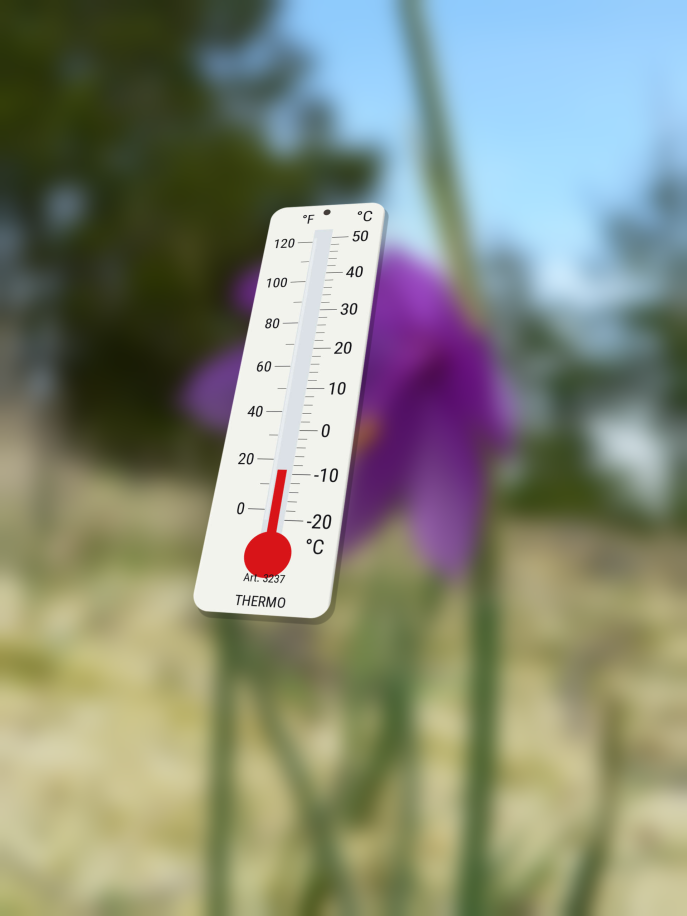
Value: -9
